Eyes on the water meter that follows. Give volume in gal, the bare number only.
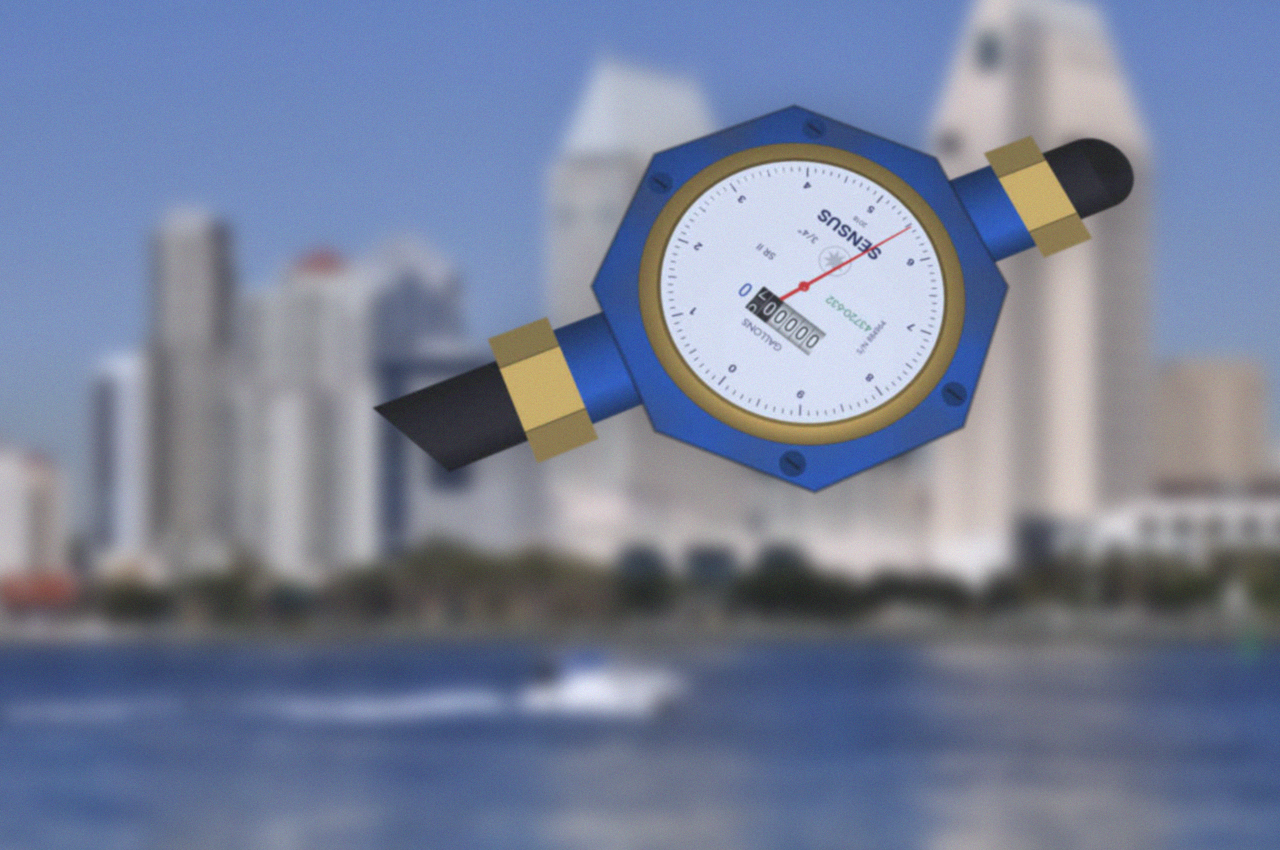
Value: 65.5
